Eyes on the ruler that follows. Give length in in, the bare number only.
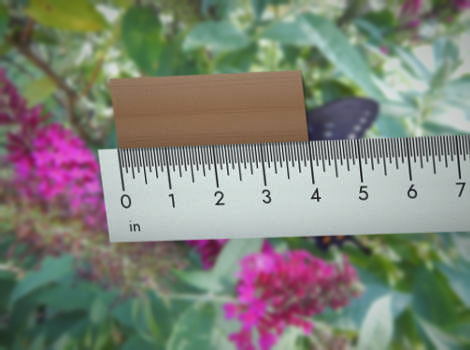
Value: 4
